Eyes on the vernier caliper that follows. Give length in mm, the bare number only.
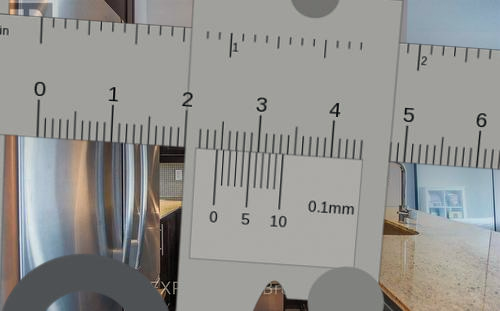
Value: 24.4
